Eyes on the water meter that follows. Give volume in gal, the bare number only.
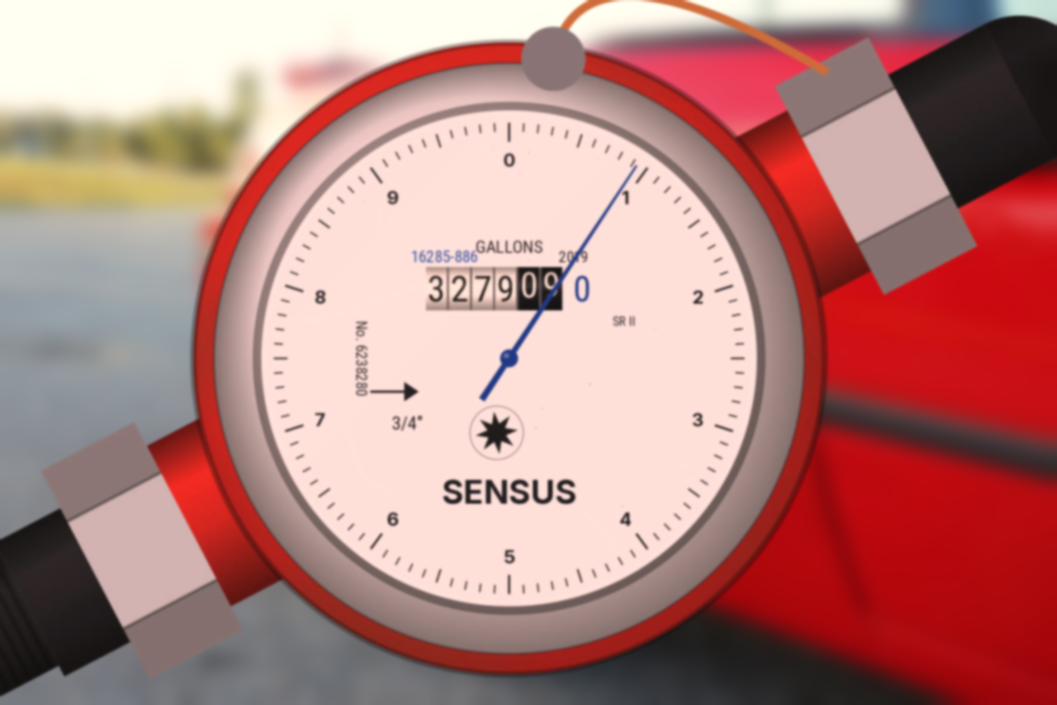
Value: 3279090.9
